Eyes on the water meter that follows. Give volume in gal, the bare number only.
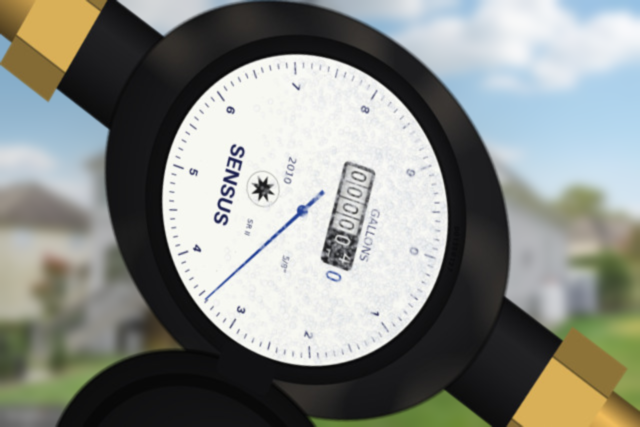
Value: 43.4
